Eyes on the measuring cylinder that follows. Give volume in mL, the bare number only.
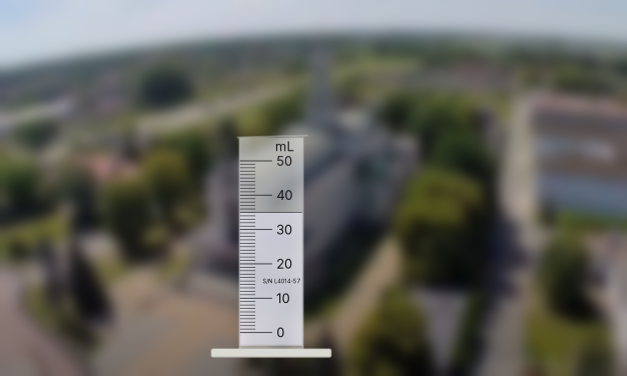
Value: 35
